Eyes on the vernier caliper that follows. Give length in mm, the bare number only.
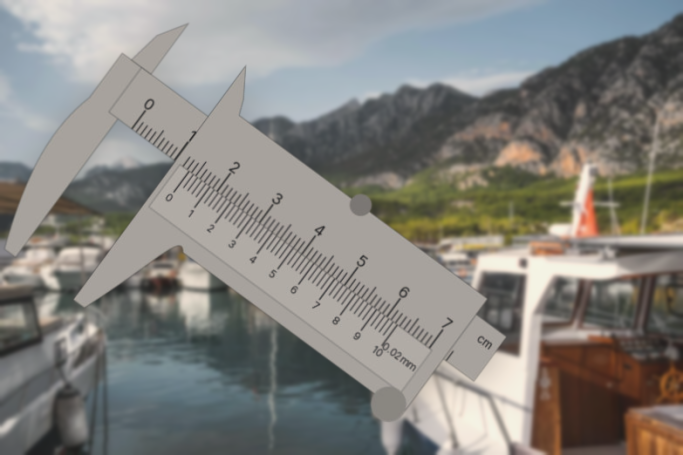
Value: 13.5
